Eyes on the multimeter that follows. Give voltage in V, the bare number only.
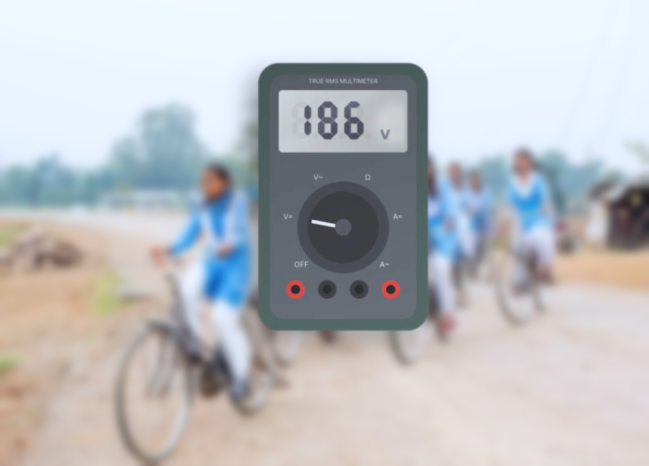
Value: 186
